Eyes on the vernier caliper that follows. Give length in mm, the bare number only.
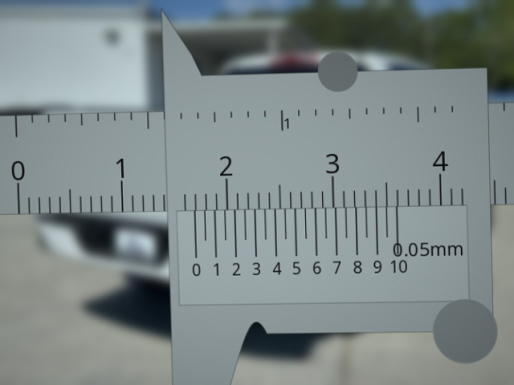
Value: 16.9
